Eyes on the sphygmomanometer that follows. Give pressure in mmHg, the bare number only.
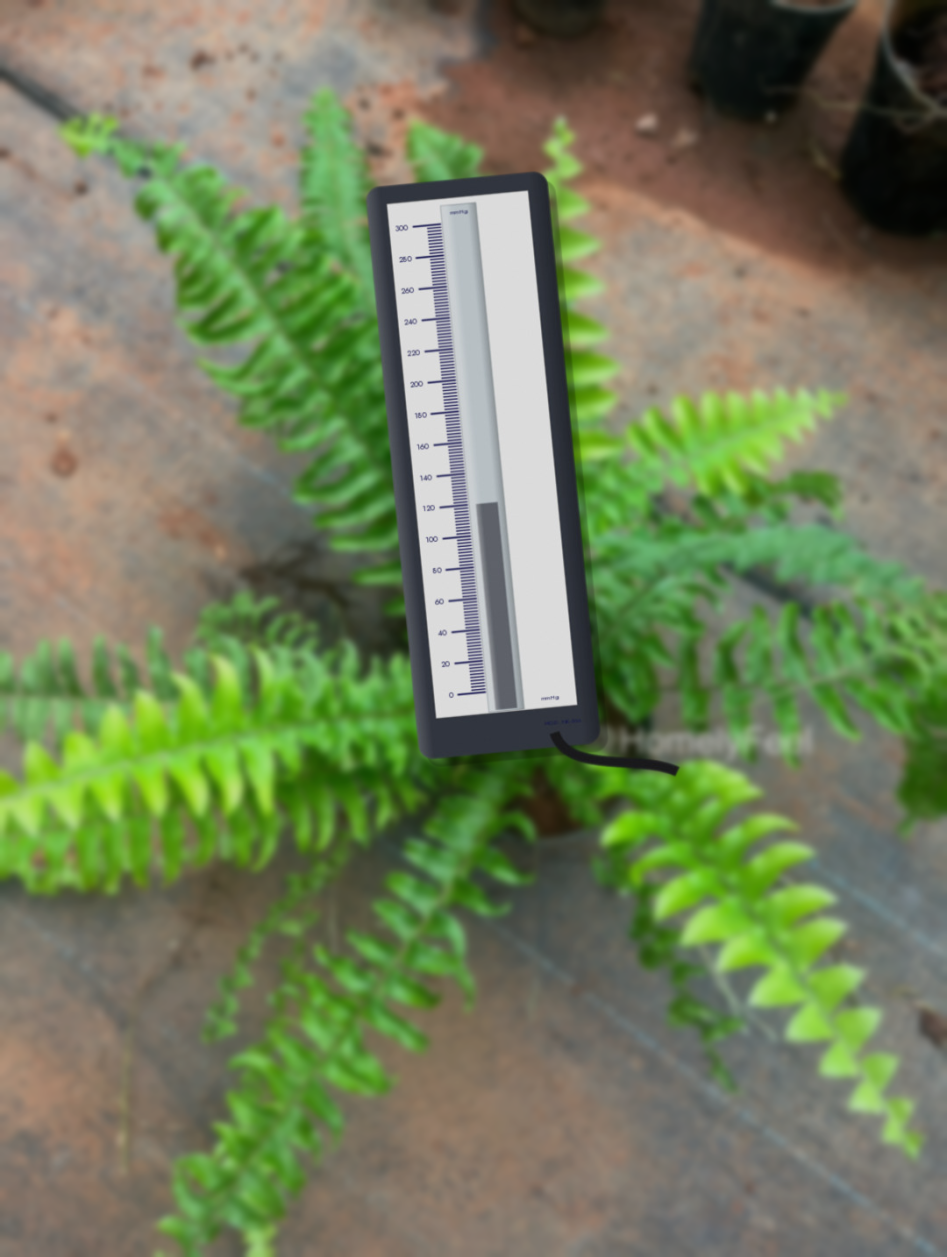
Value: 120
